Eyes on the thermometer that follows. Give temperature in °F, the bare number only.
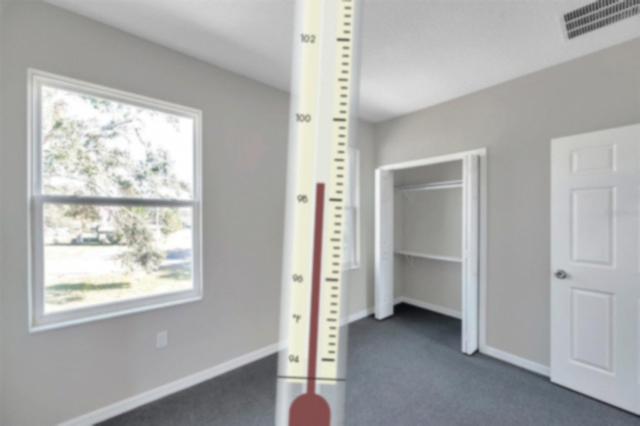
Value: 98.4
